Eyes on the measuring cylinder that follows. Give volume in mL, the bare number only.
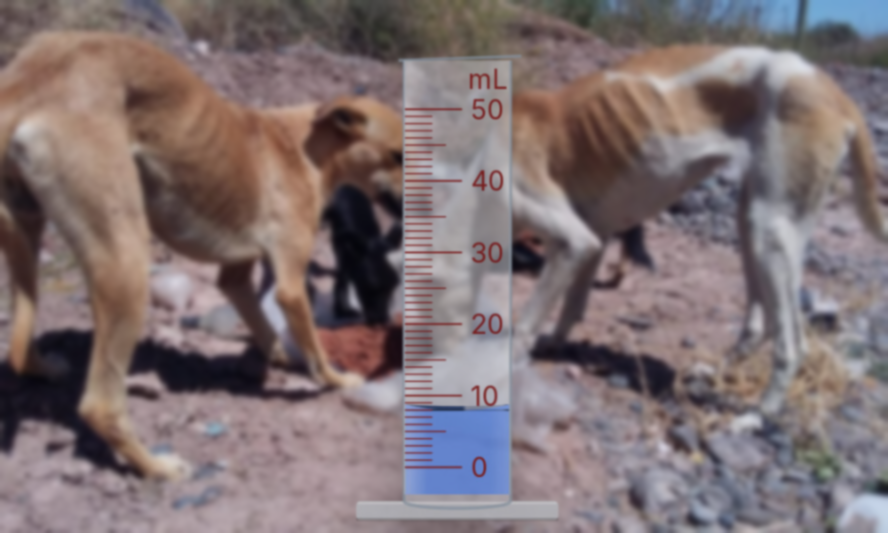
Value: 8
